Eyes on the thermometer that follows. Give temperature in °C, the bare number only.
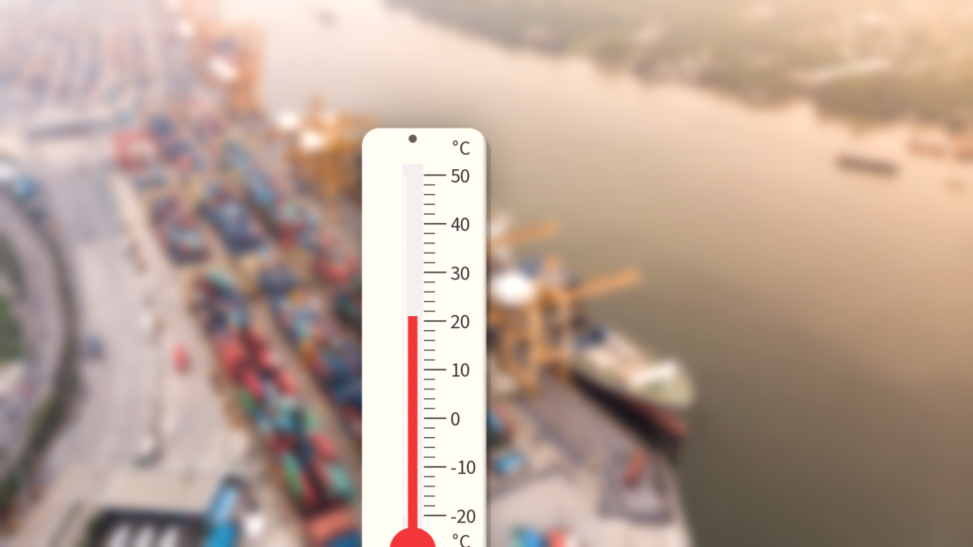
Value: 21
